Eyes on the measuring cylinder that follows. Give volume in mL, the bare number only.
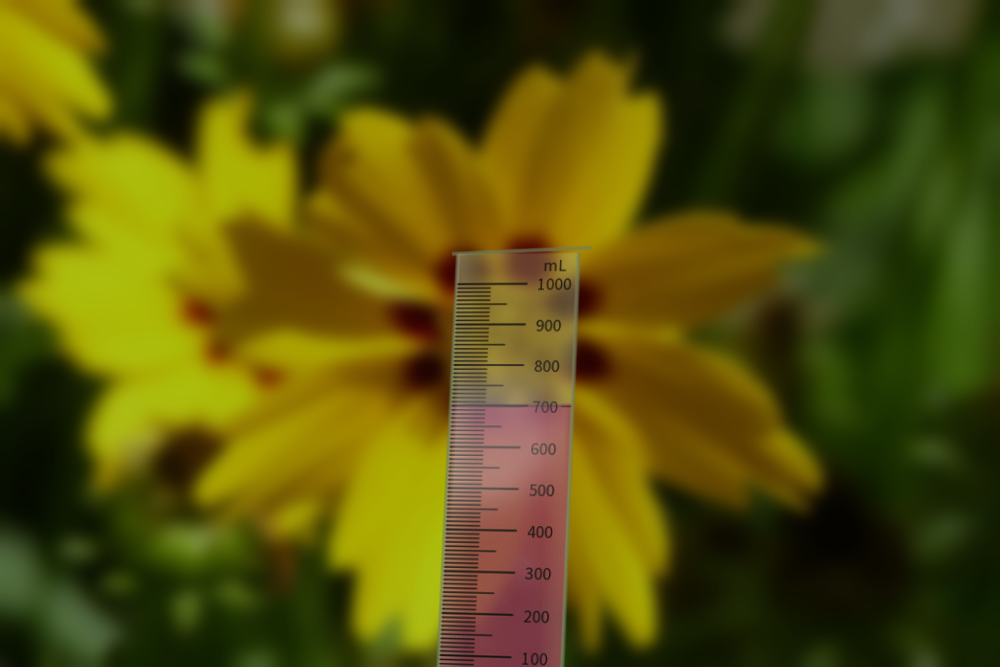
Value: 700
